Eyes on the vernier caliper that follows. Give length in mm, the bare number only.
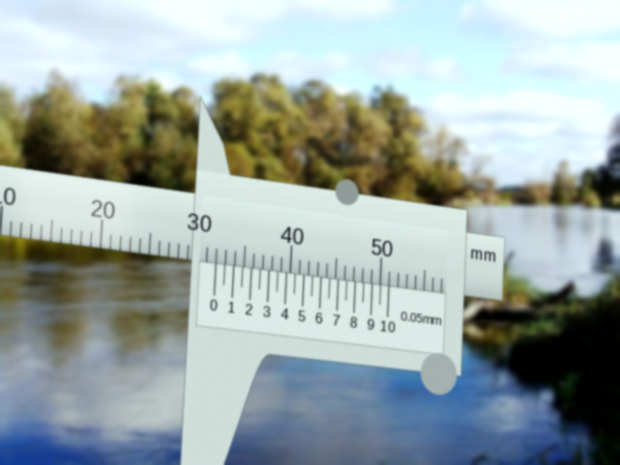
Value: 32.0
